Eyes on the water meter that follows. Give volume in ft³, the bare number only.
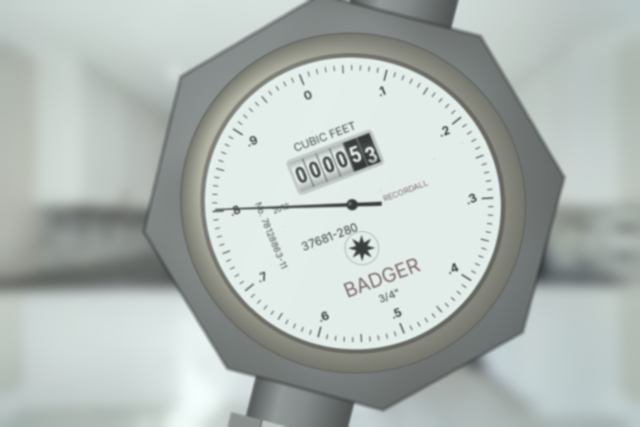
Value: 52.80
